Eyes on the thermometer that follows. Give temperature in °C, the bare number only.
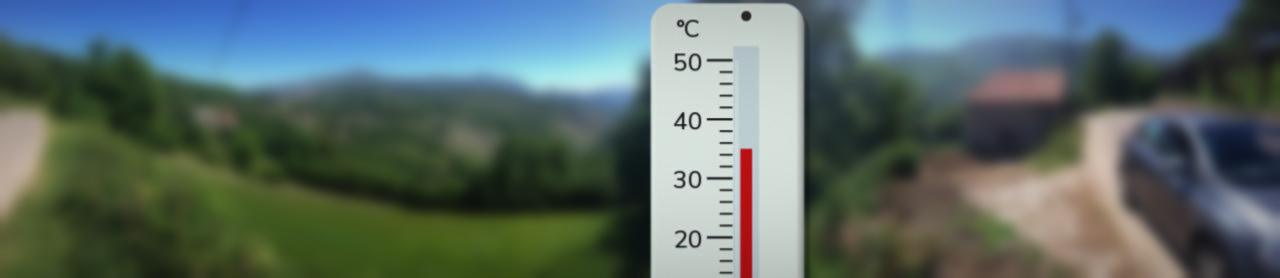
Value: 35
